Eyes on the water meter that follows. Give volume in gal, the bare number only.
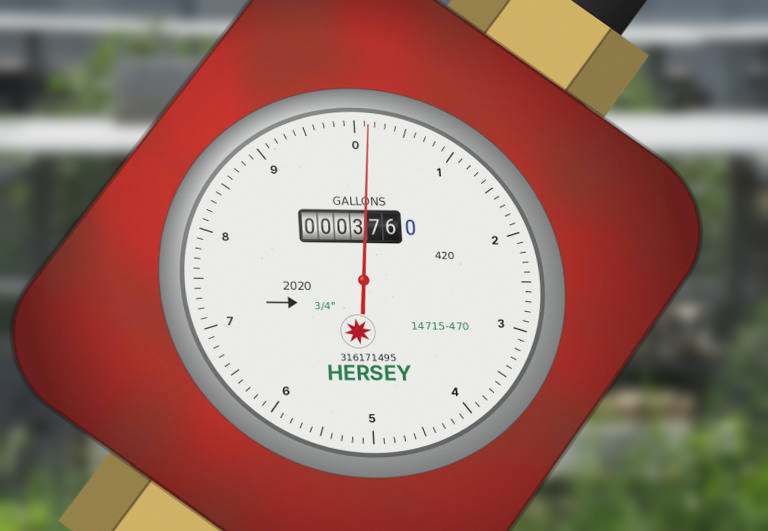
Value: 3760.1
